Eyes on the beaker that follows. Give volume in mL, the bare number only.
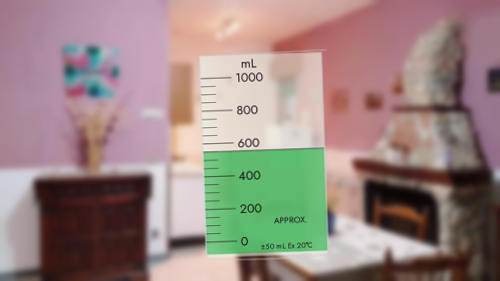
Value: 550
